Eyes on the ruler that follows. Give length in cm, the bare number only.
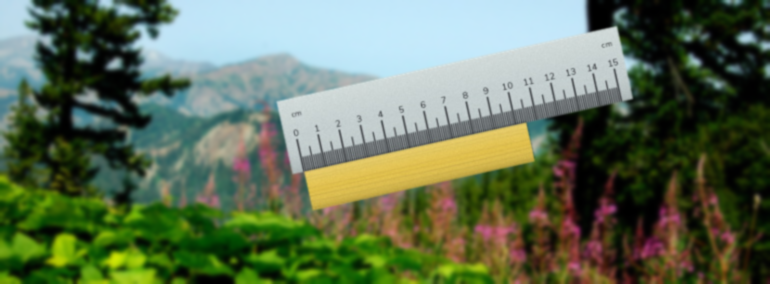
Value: 10.5
